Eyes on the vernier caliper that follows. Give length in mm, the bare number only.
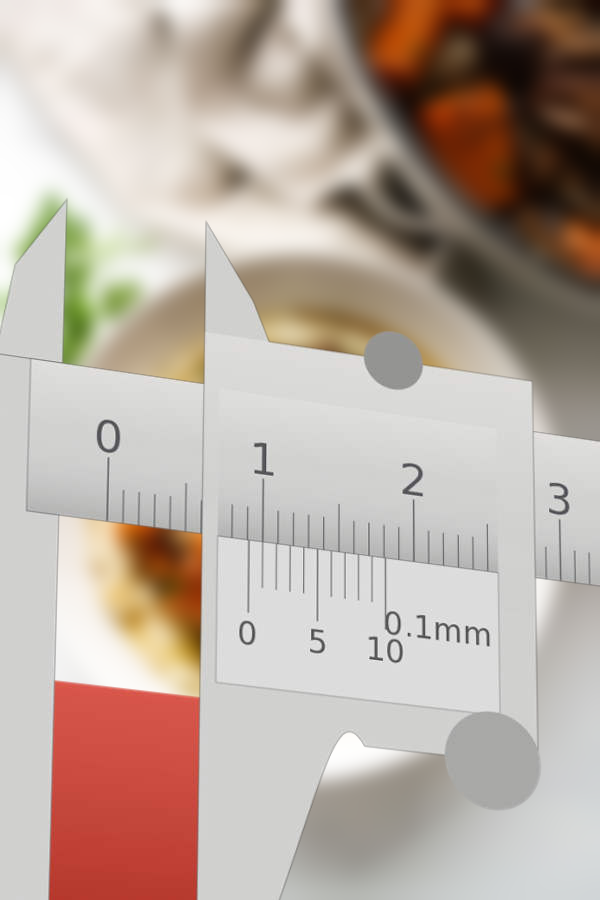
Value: 9.1
